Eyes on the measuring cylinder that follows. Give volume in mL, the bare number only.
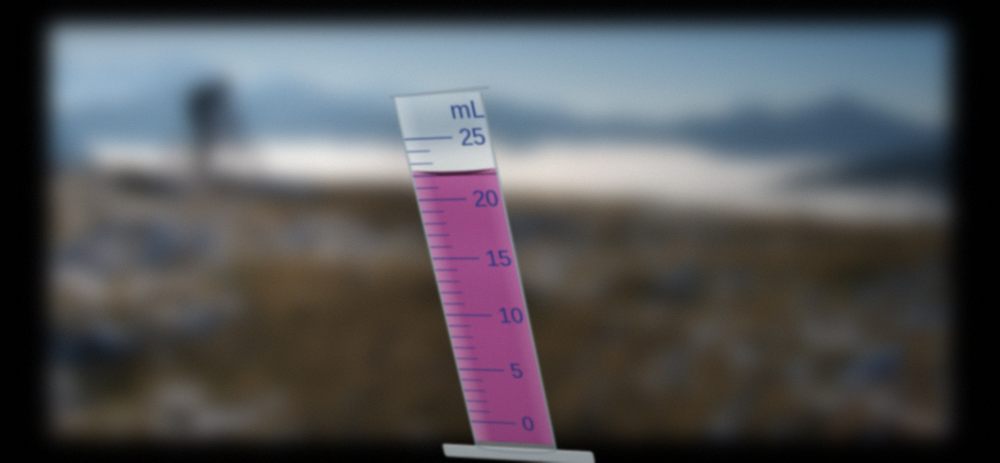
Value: 22
